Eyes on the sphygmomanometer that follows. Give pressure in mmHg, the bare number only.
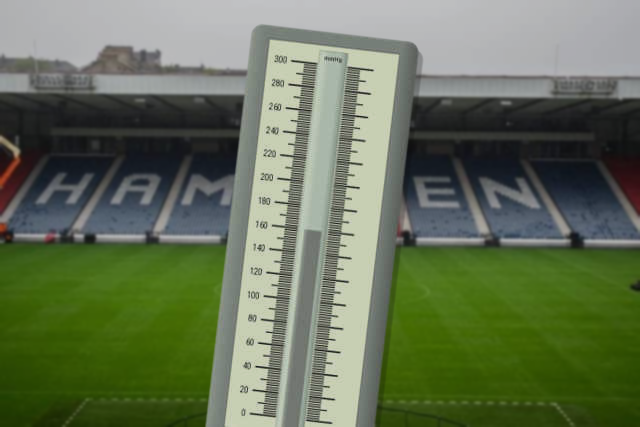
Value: 160
